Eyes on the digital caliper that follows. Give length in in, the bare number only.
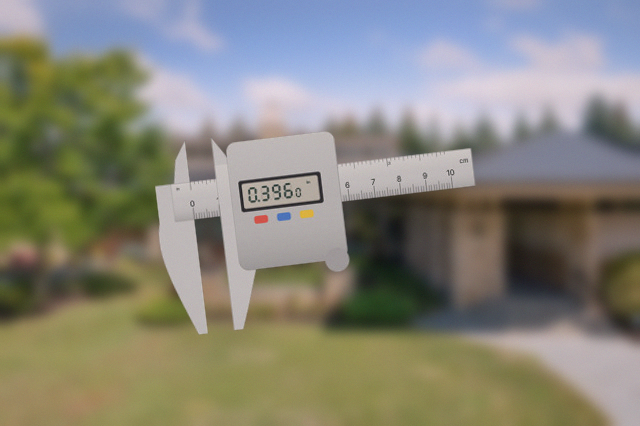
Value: 0.3960
